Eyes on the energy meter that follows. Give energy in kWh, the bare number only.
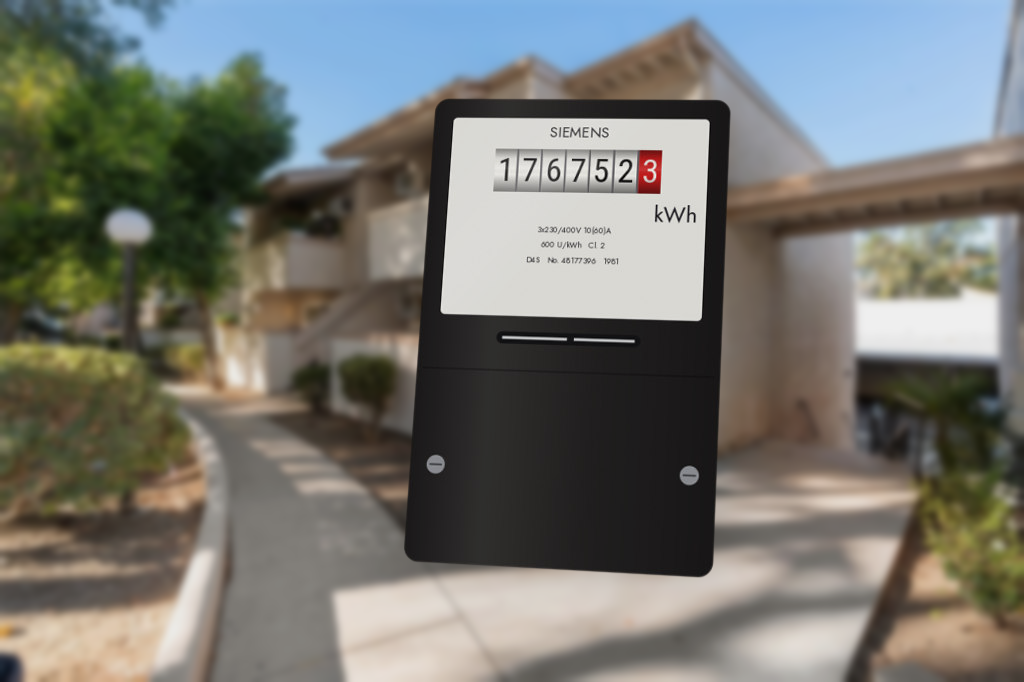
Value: 176752.3
